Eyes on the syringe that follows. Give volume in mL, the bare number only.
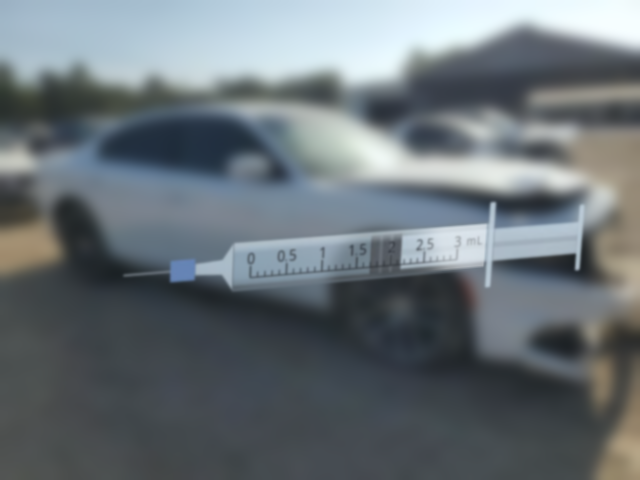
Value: 1.7
